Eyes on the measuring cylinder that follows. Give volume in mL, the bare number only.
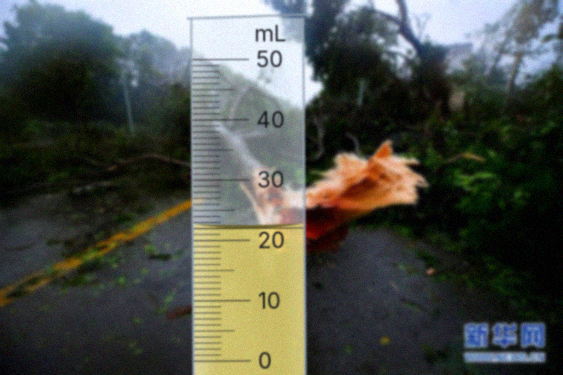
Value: 22
